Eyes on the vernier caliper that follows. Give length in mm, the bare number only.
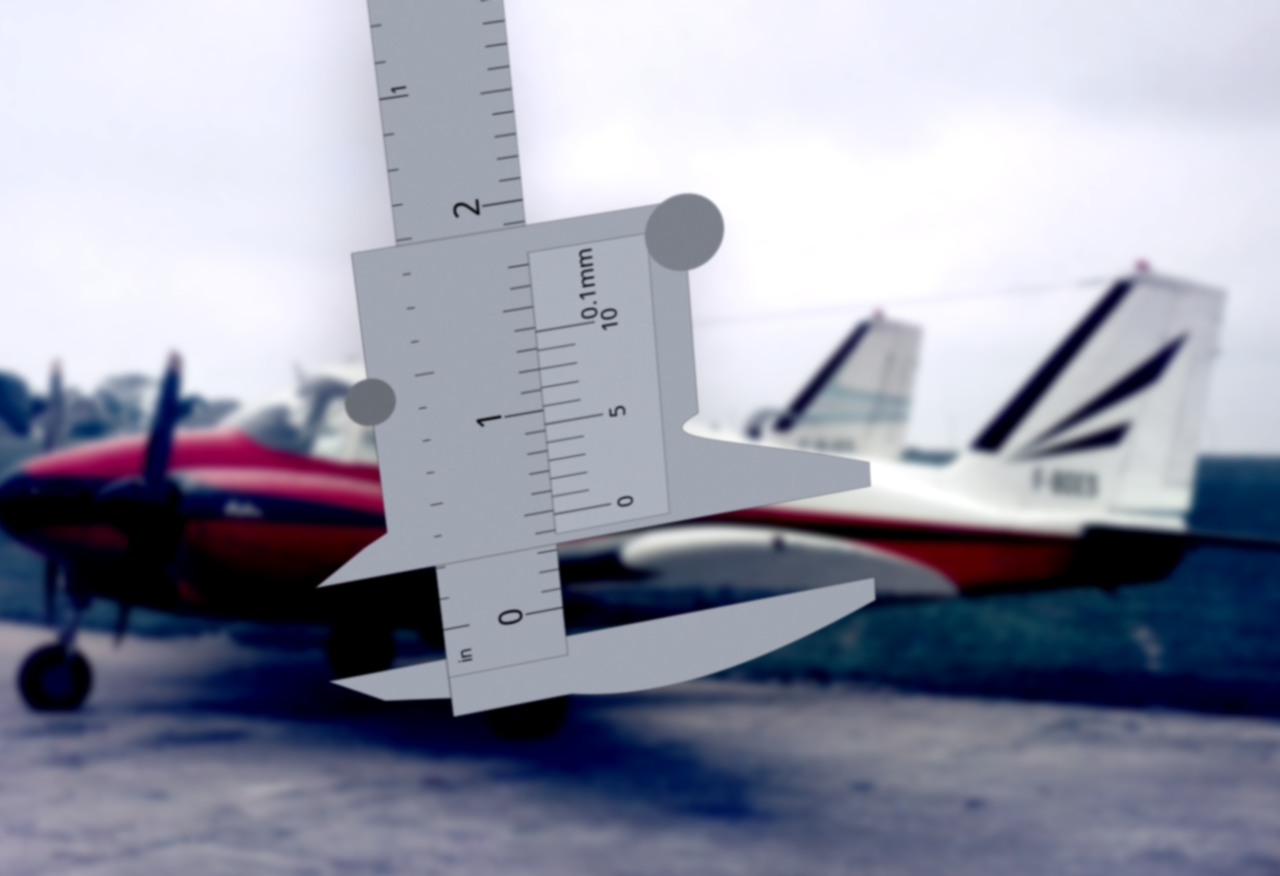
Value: 4.8
